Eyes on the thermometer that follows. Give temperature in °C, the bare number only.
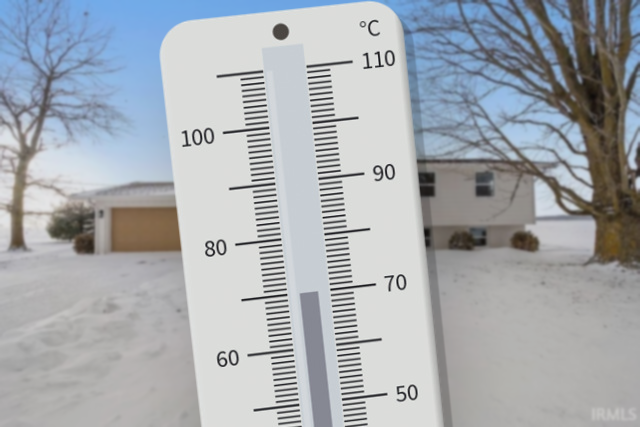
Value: 70
